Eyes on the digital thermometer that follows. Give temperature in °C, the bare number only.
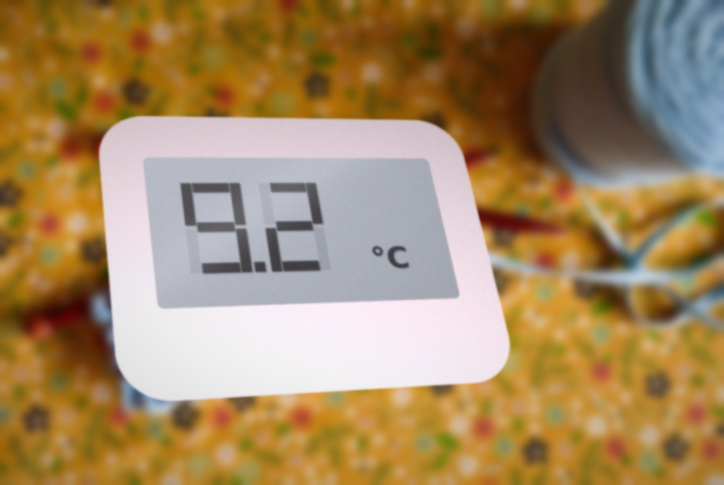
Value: 9.2
